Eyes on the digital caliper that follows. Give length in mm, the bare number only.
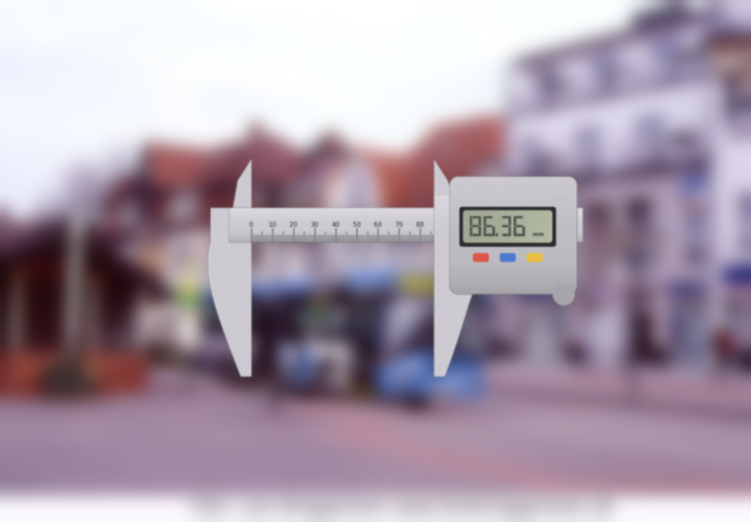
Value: 86.36
